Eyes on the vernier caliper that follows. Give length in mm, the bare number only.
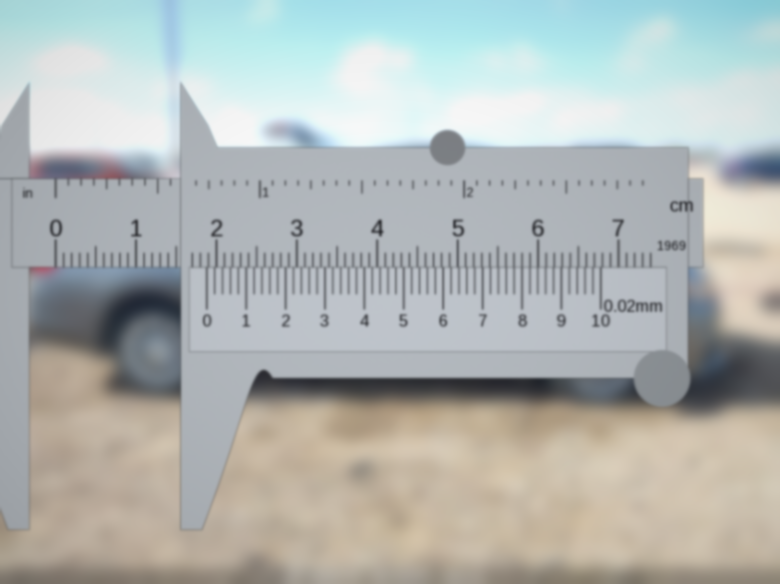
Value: 18.8
